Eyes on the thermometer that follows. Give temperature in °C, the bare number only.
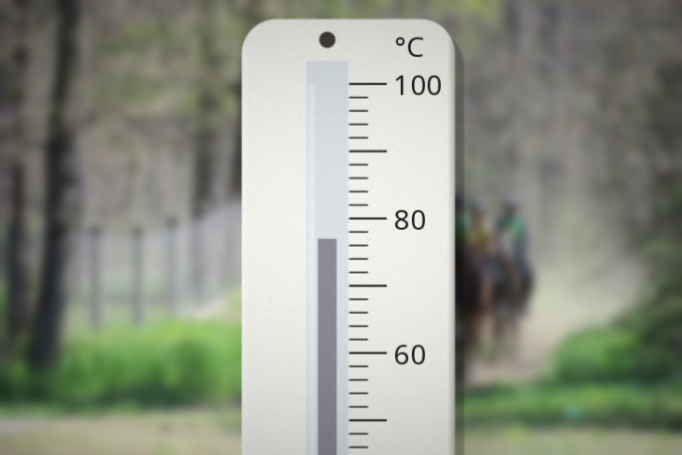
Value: 77
